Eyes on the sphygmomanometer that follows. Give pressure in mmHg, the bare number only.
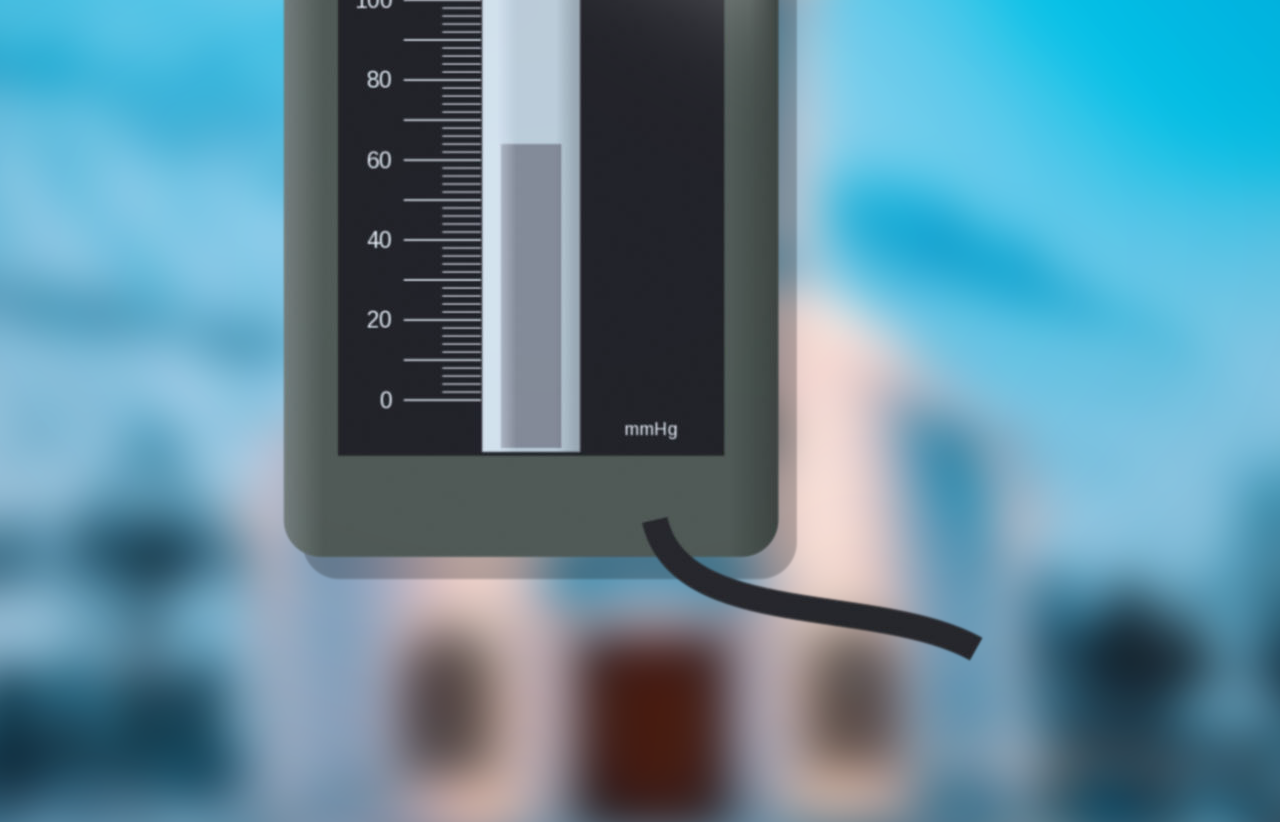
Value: 64
